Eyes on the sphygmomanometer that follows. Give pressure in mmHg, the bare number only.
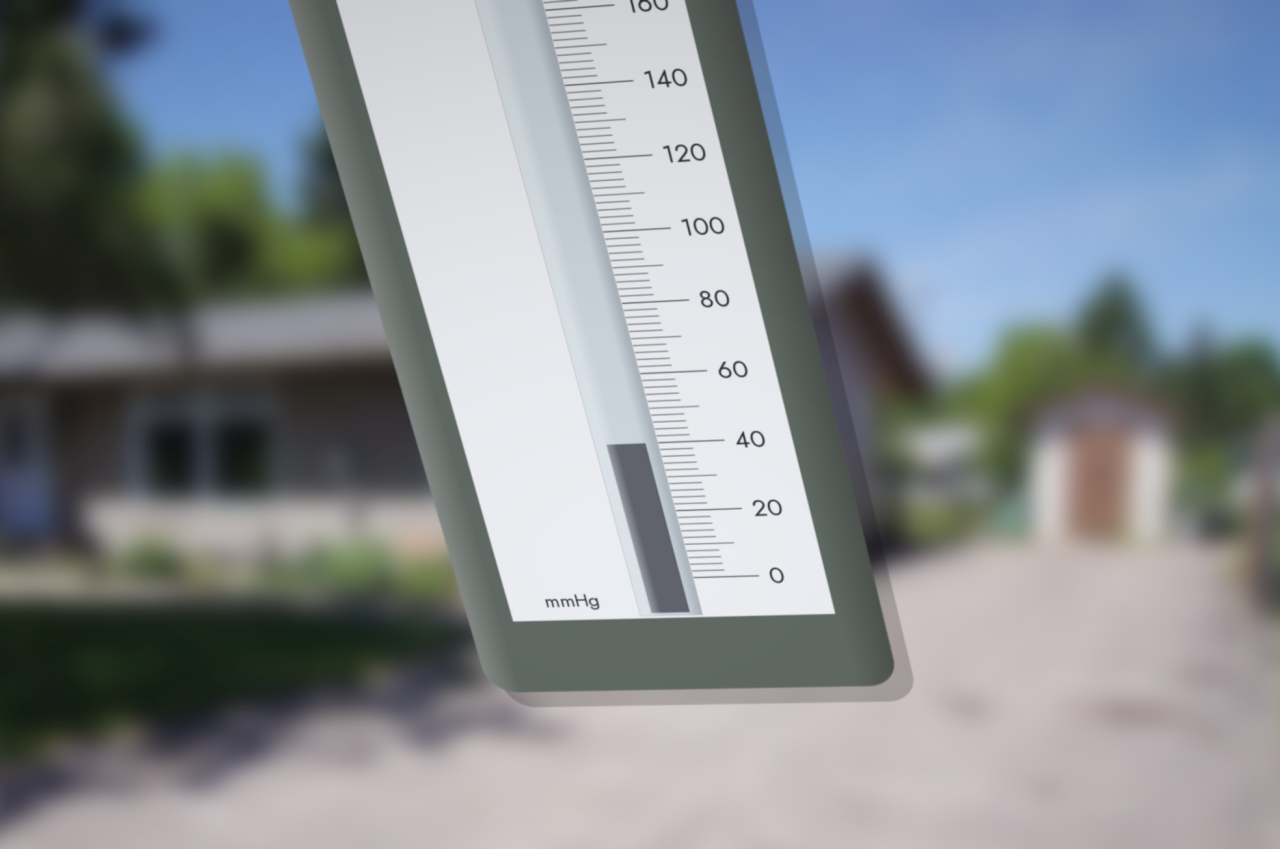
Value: 40
